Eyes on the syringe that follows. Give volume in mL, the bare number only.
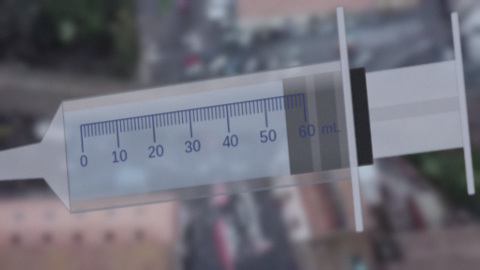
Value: 55
